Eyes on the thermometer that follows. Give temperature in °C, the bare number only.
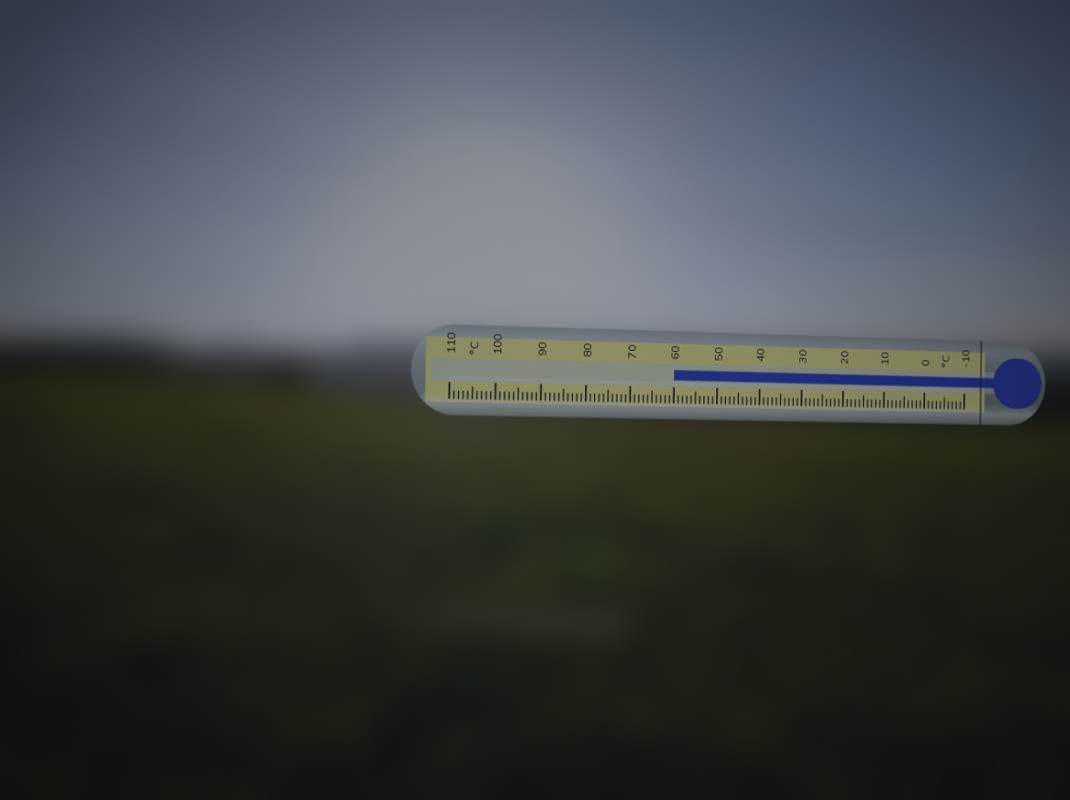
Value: 60
